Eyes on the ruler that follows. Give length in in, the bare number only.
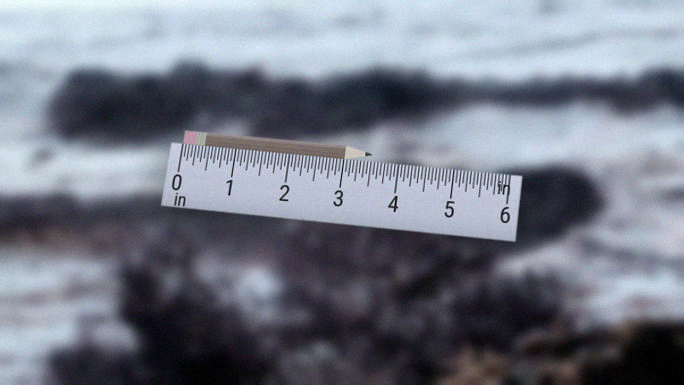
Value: 3.5
